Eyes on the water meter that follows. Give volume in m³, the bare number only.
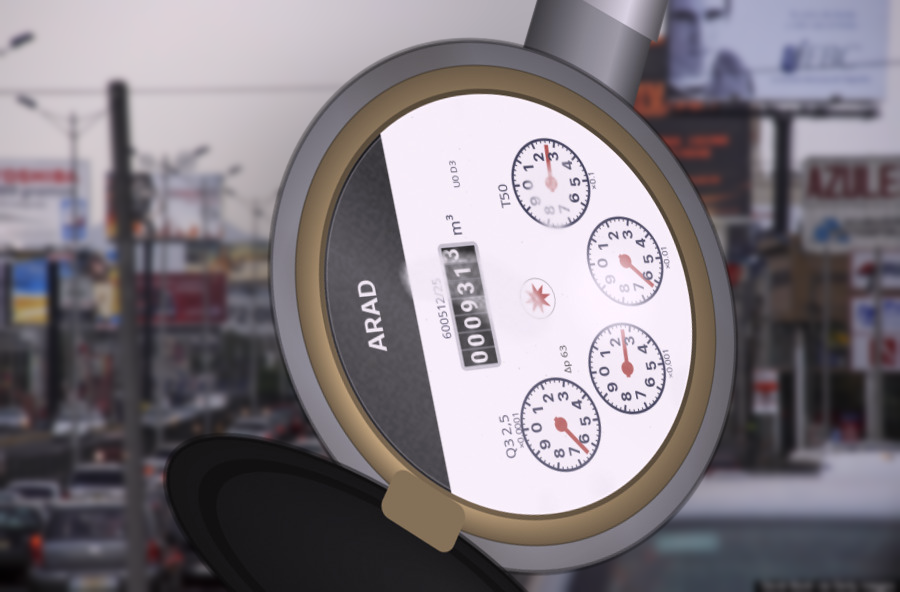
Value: 9313.2626
